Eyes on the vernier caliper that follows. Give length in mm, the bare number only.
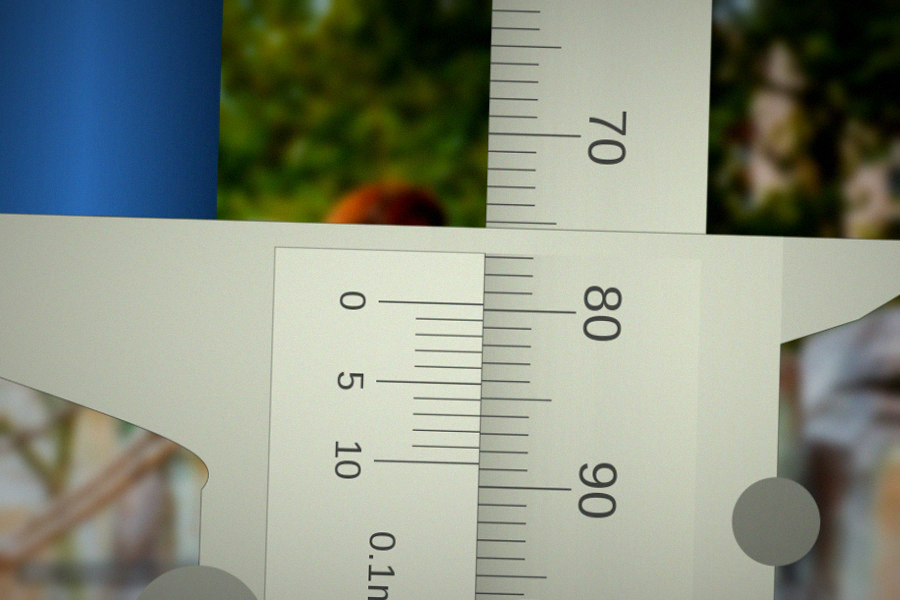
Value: 79.7
